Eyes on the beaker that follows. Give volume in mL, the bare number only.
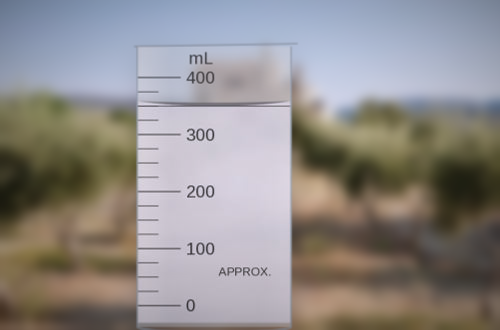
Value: 350
